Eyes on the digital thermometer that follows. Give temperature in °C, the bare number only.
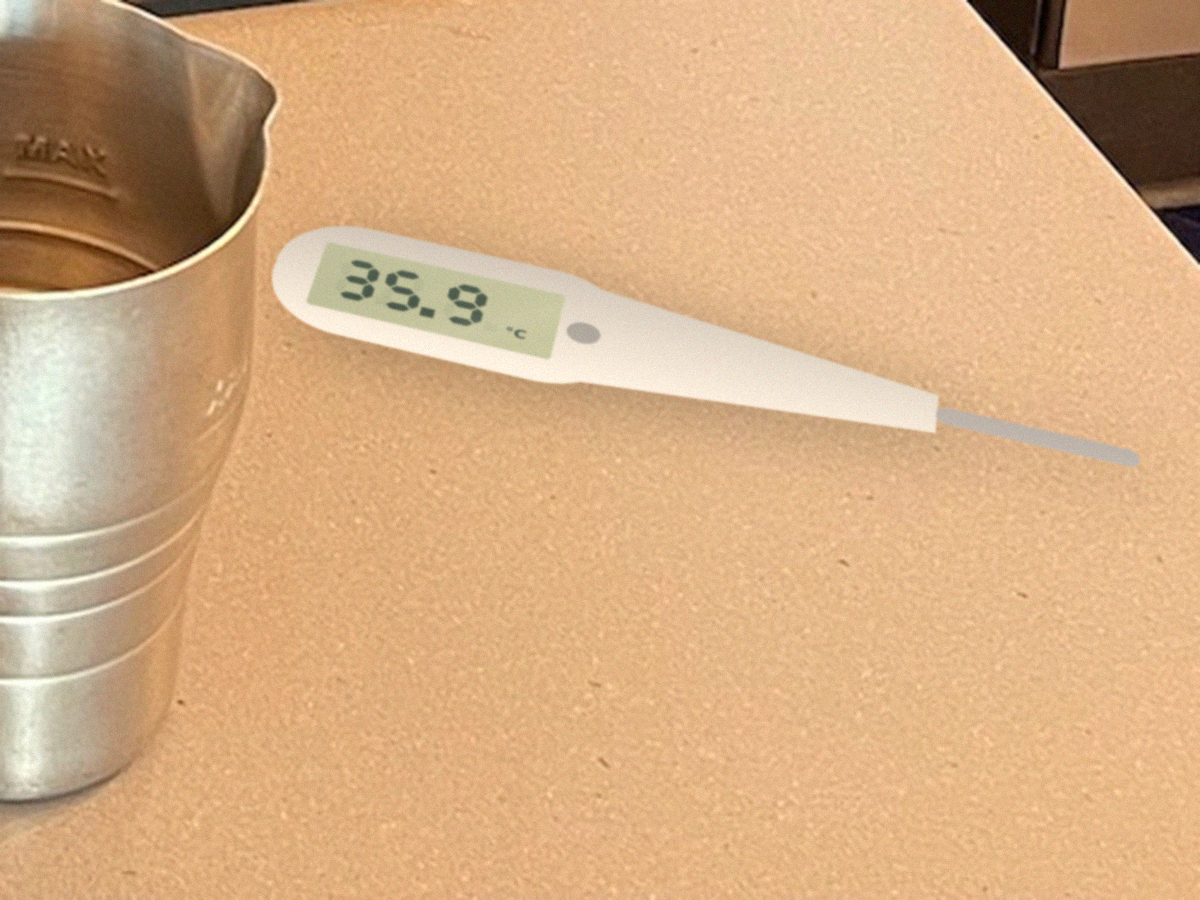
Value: 35.9
